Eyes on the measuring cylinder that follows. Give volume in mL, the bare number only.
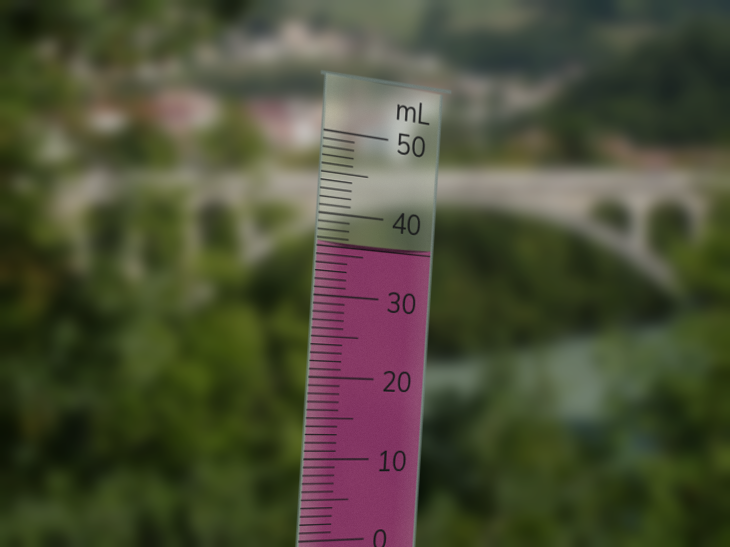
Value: 36
